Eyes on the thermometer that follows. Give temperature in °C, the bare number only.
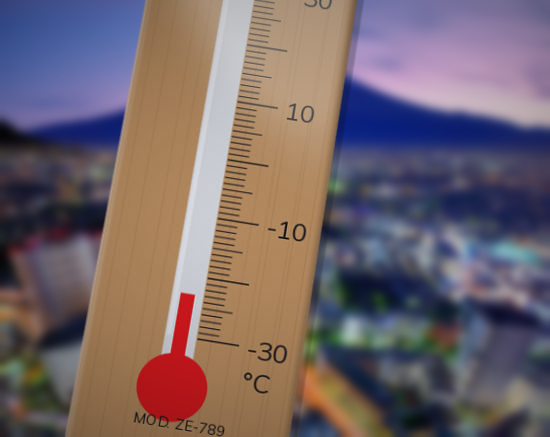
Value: -23
